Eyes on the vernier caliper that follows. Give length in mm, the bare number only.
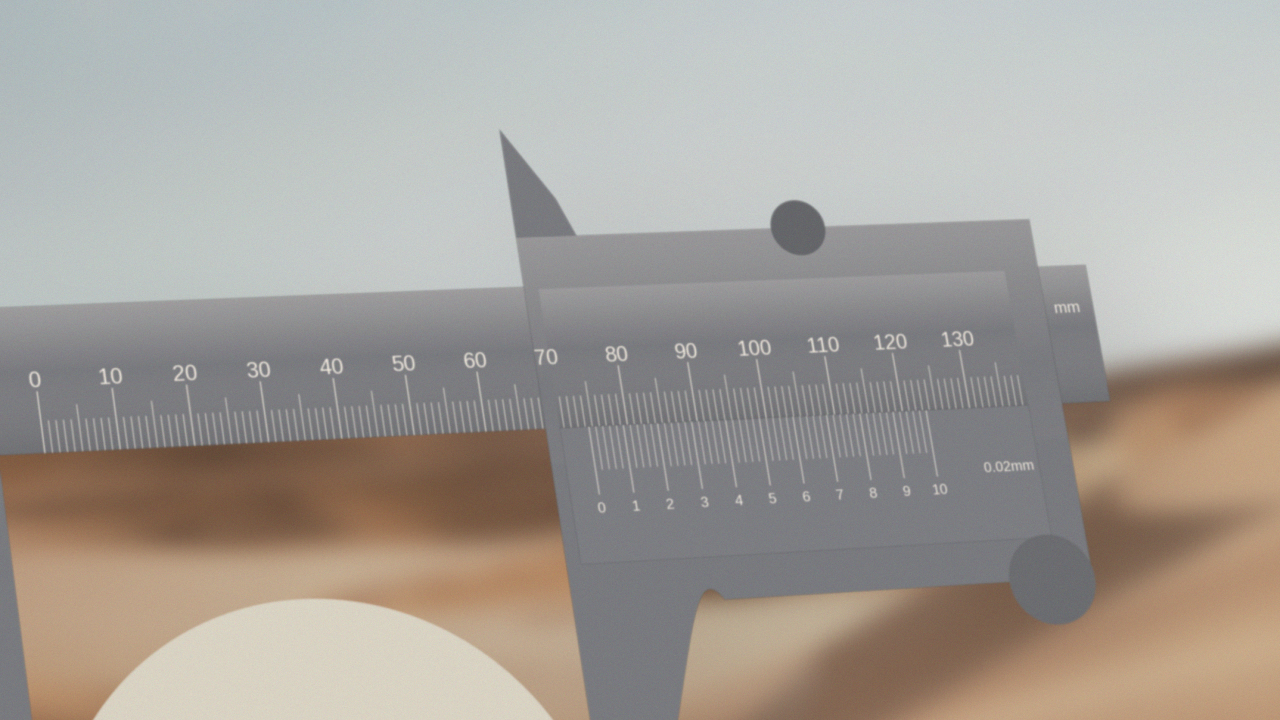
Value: 74.5
